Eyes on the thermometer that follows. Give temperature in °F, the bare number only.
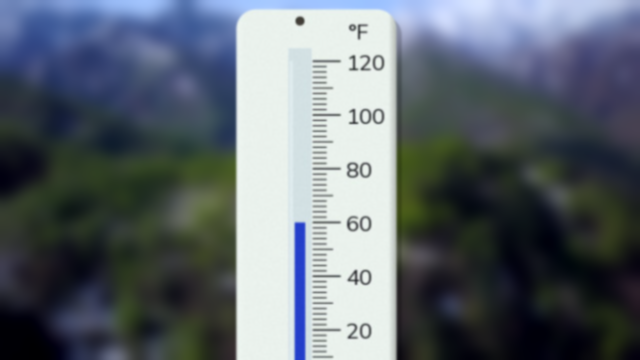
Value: 60
